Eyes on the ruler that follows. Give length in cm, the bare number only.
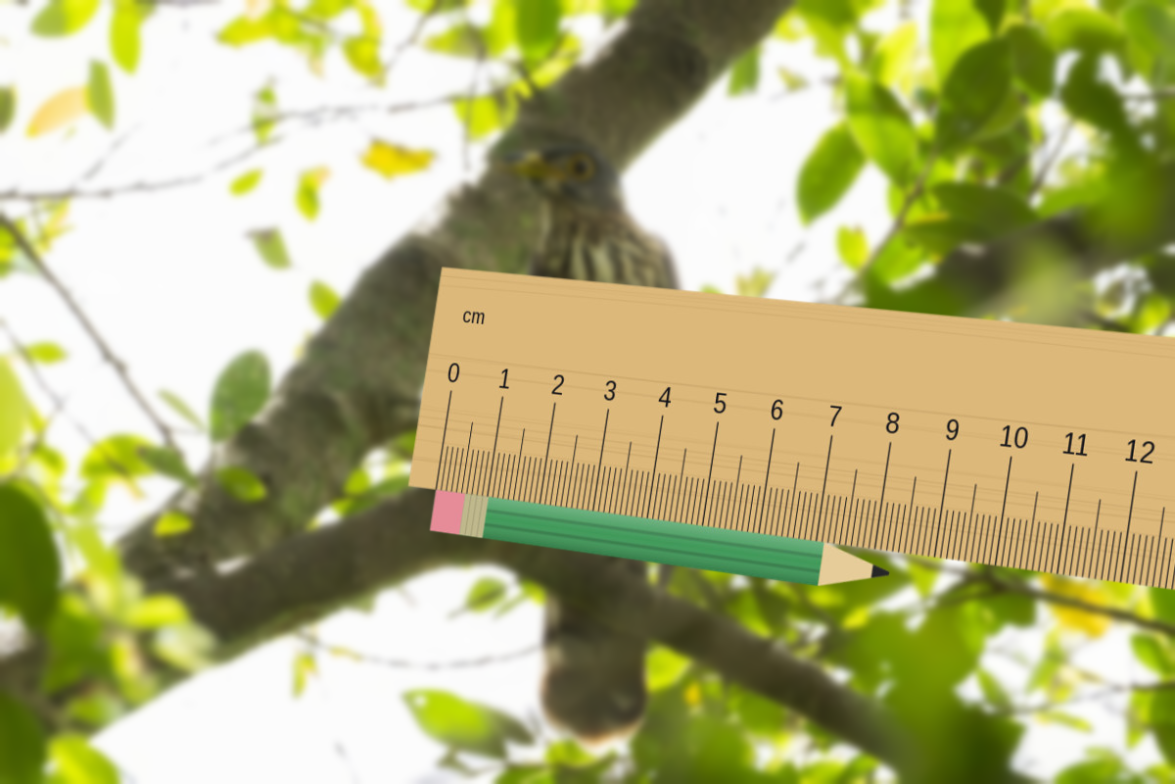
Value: 8.3
